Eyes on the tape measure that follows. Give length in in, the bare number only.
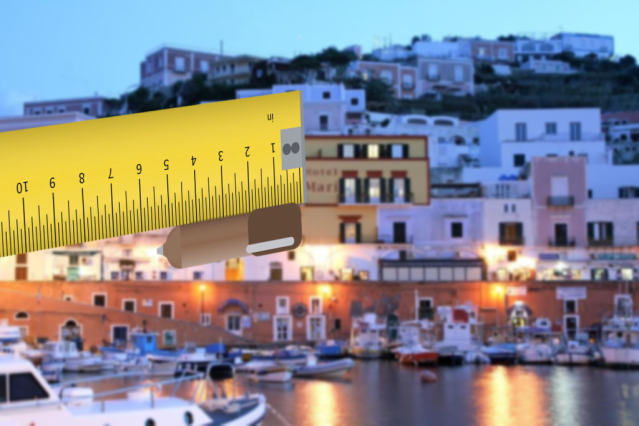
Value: 5.5
